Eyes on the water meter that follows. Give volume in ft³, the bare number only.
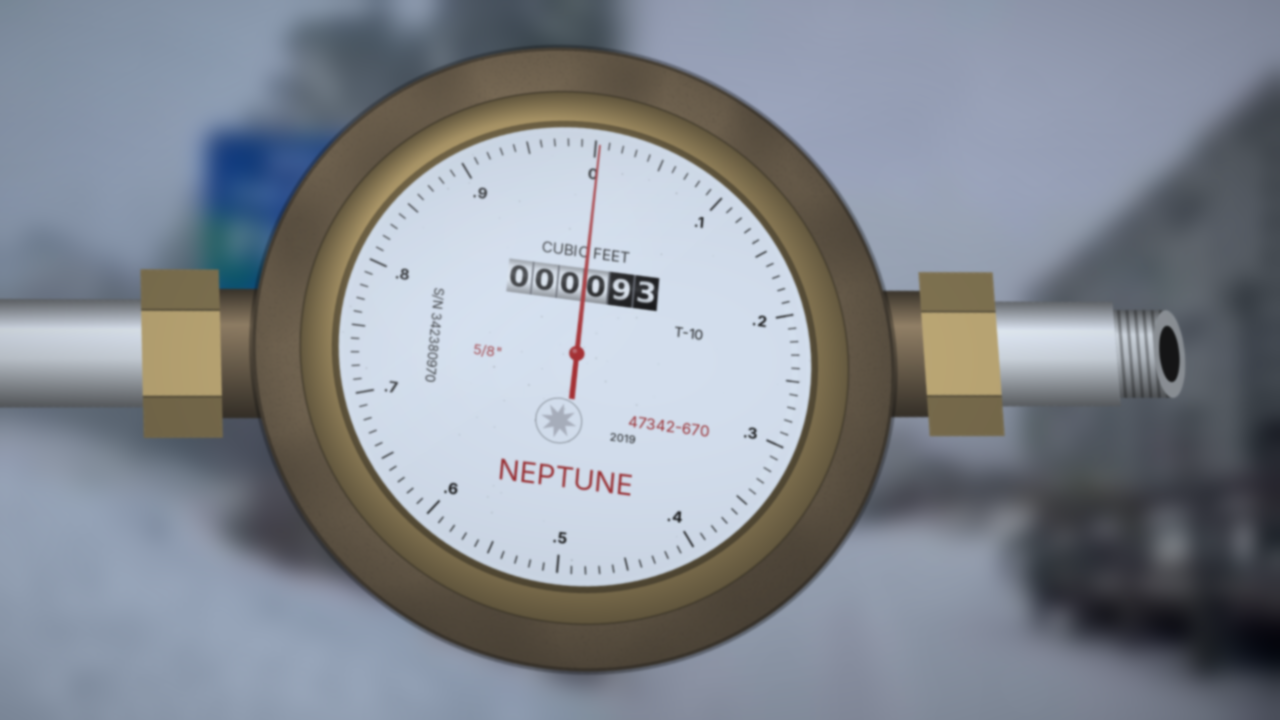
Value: 93.00
